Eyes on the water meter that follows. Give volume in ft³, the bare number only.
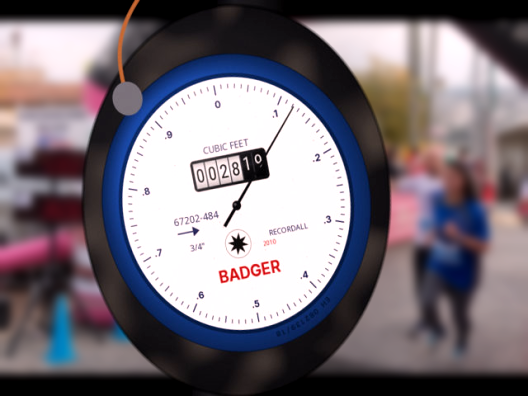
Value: 2819.12
